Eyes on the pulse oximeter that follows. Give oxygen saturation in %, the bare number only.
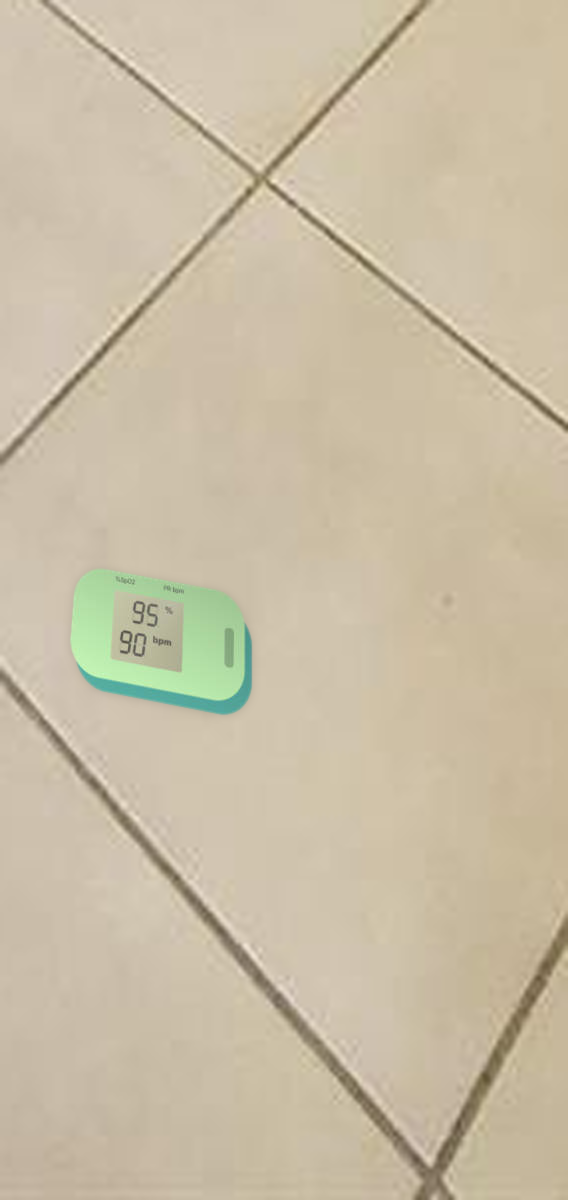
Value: 95
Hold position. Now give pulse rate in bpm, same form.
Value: 90
